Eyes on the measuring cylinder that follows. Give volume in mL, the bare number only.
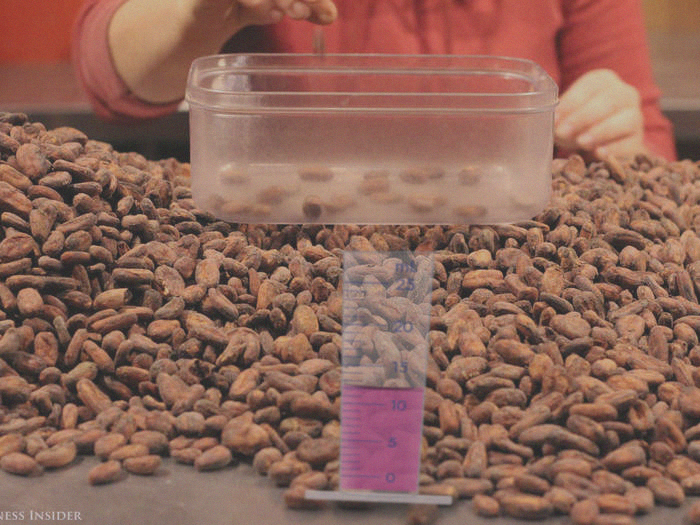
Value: 12
